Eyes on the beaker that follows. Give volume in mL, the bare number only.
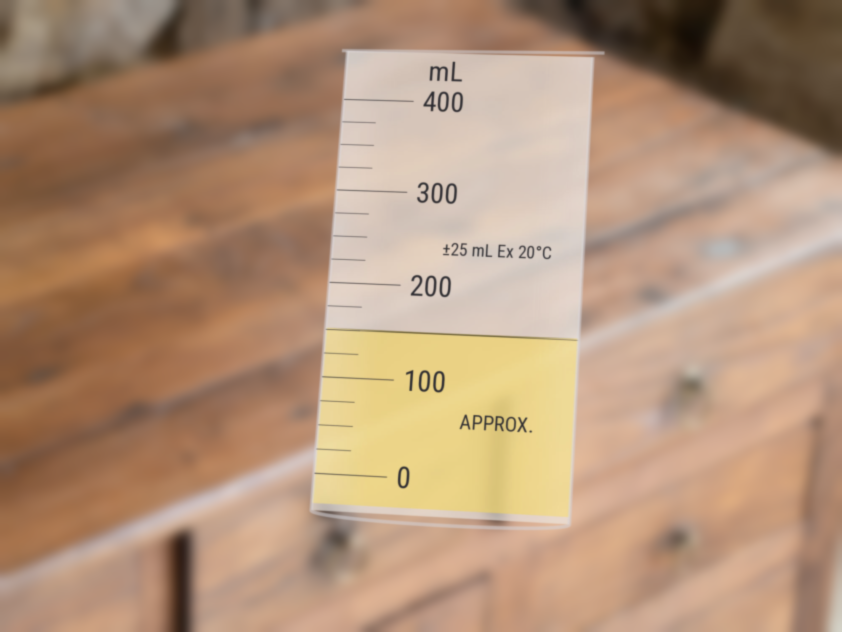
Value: 150
